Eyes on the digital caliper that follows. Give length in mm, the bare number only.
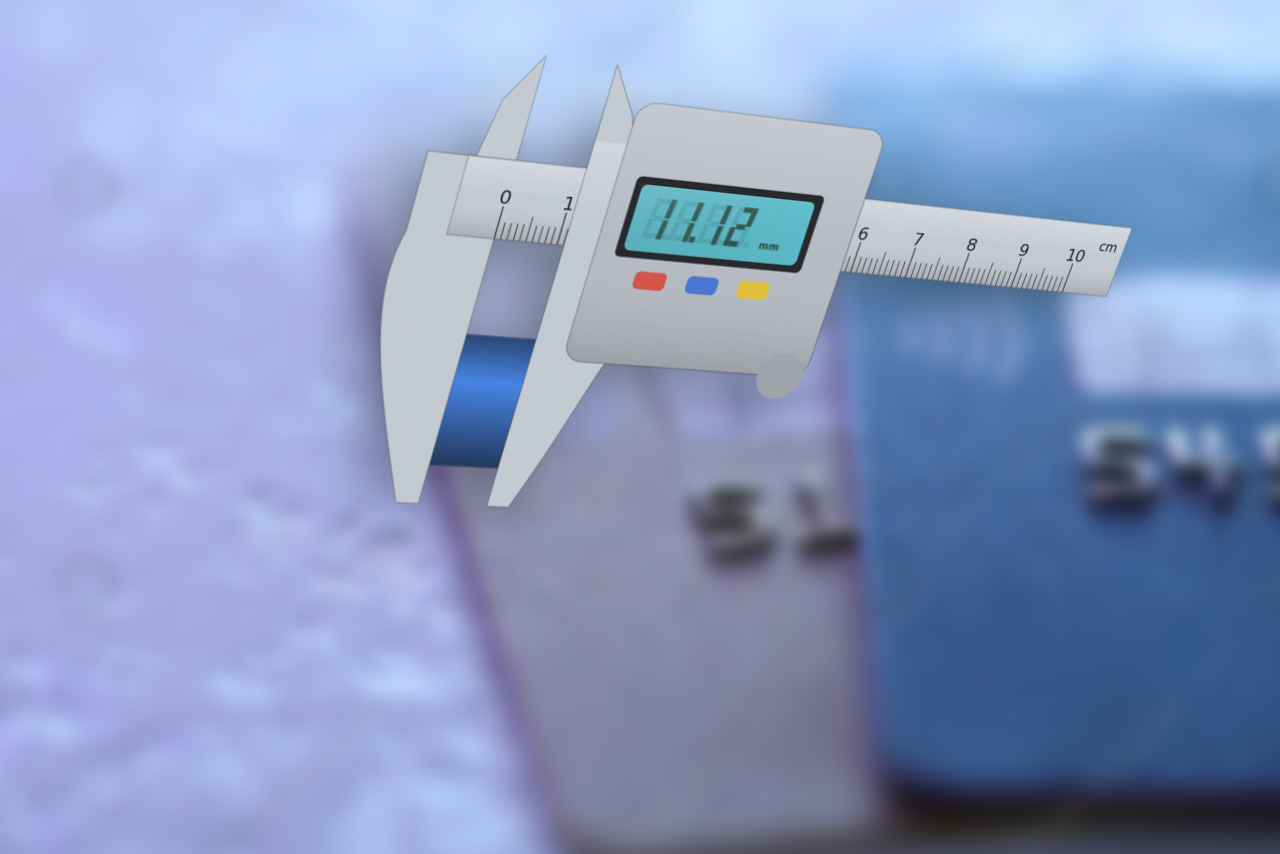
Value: 11.12
